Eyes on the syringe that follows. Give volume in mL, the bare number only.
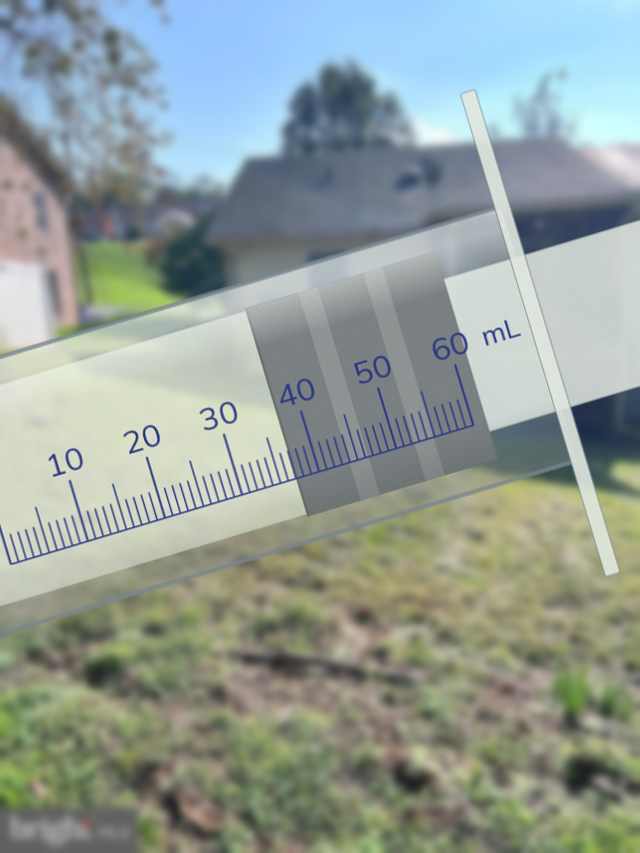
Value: 37
